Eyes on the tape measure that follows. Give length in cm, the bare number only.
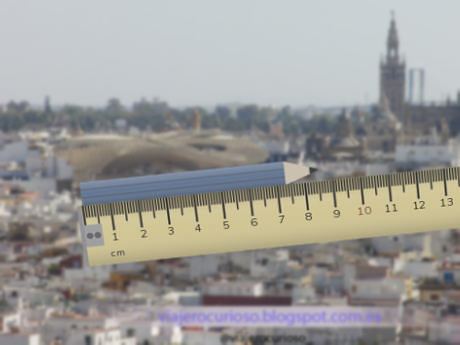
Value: 8.5
